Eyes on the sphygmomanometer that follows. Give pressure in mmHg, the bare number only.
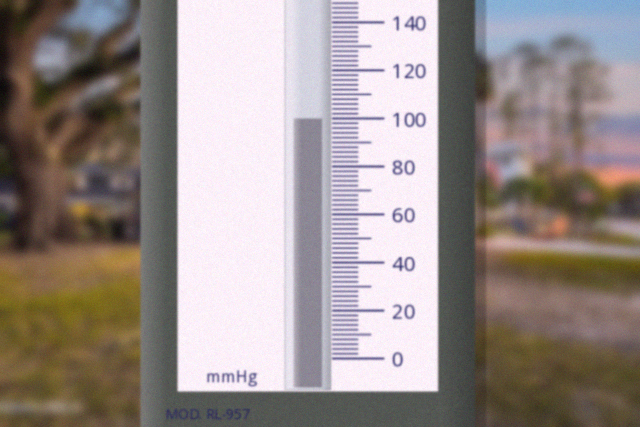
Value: 100
